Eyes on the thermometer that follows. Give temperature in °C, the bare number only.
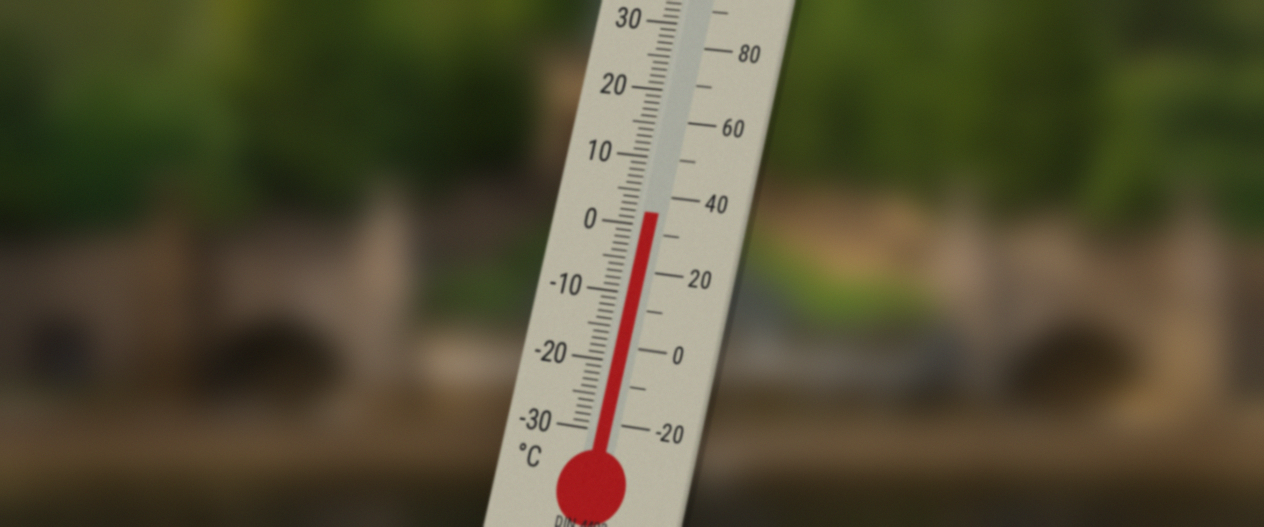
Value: 2
